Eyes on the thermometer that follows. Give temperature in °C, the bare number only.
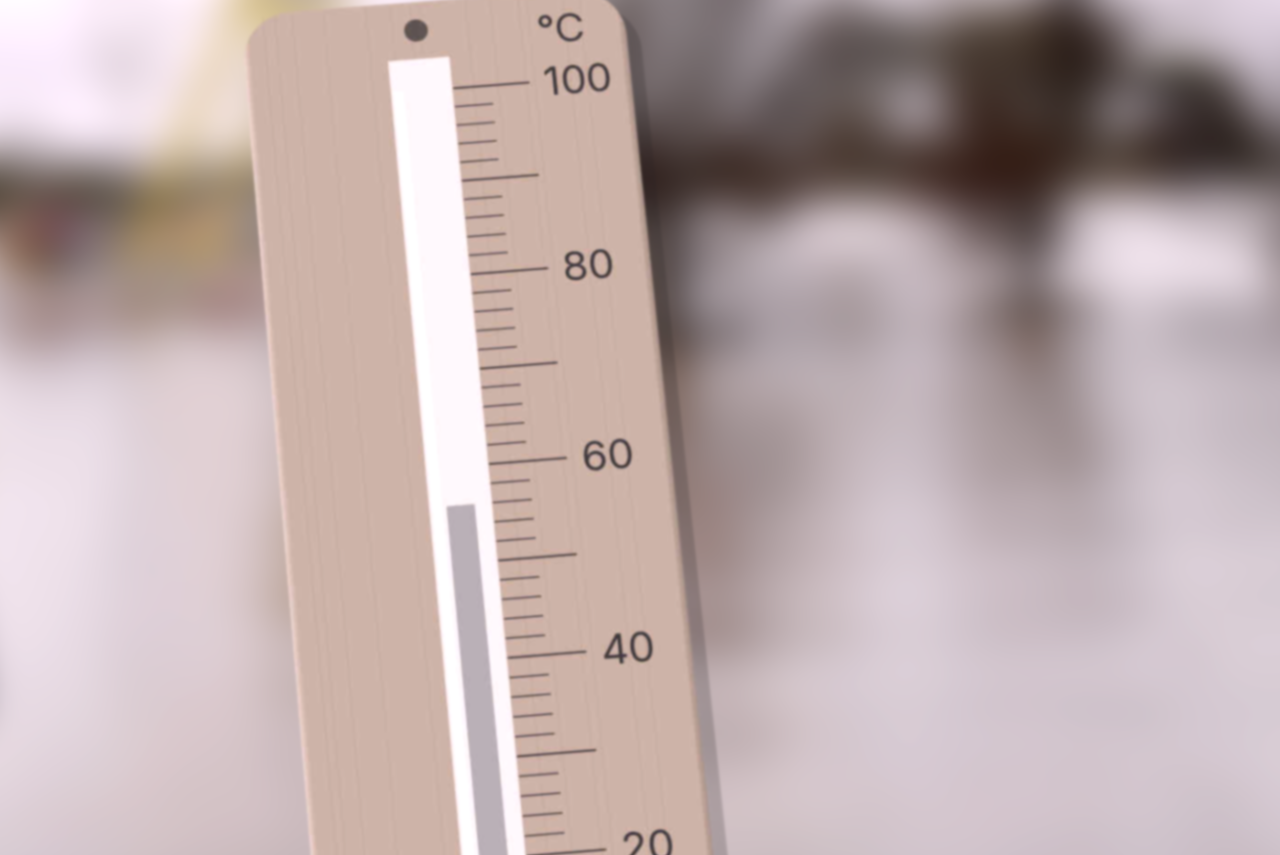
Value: 56
